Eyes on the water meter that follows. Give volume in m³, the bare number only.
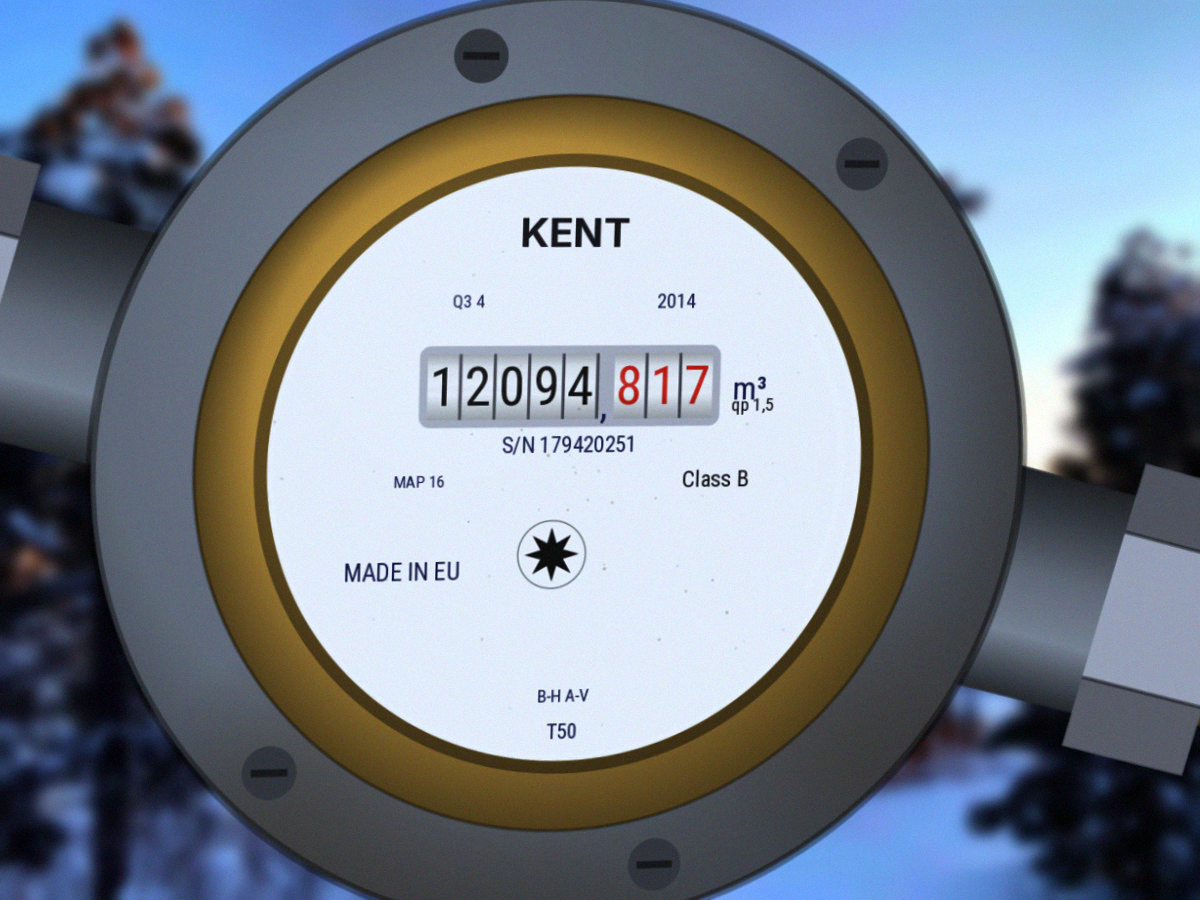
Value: 12094.817
